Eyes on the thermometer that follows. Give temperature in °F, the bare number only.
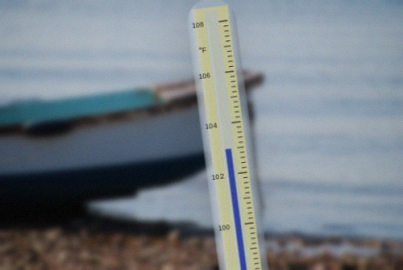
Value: 103
